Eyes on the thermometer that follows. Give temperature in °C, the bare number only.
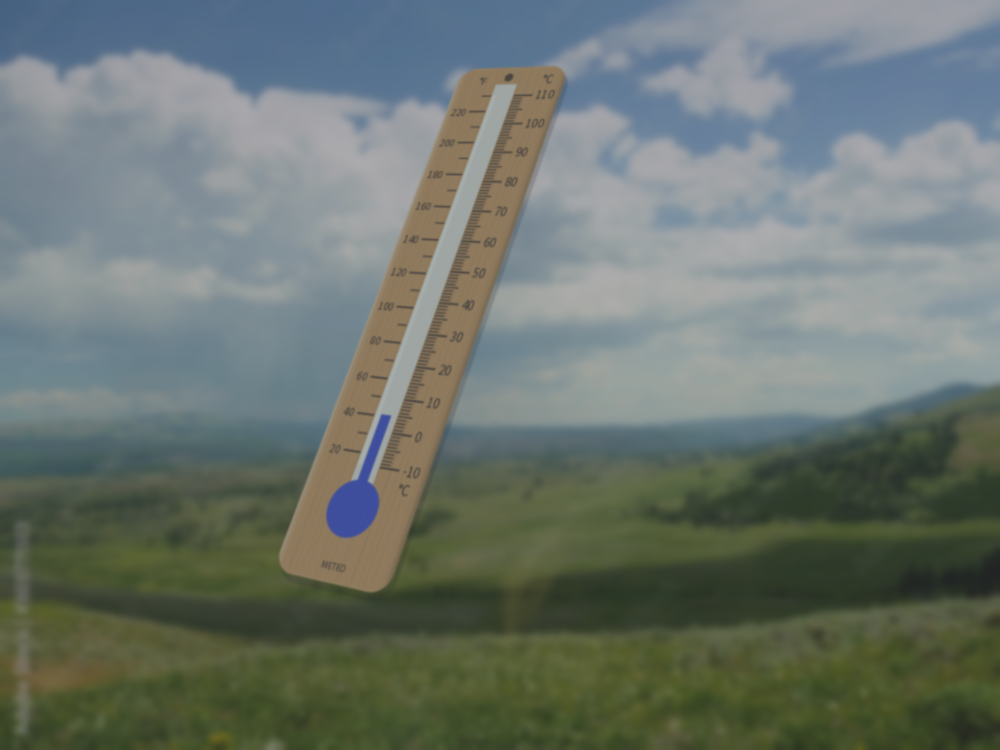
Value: 5
